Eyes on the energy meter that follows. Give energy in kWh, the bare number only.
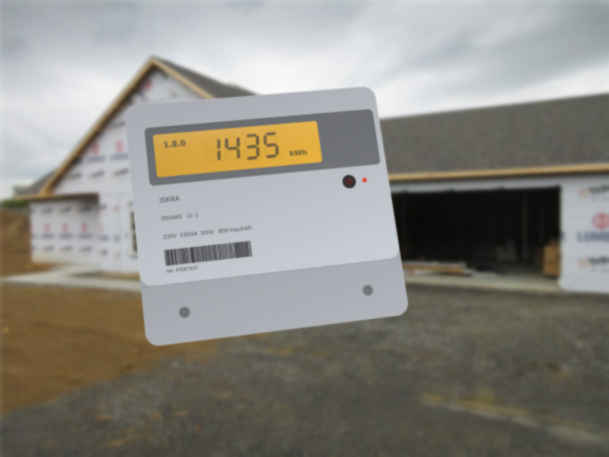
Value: 1435
